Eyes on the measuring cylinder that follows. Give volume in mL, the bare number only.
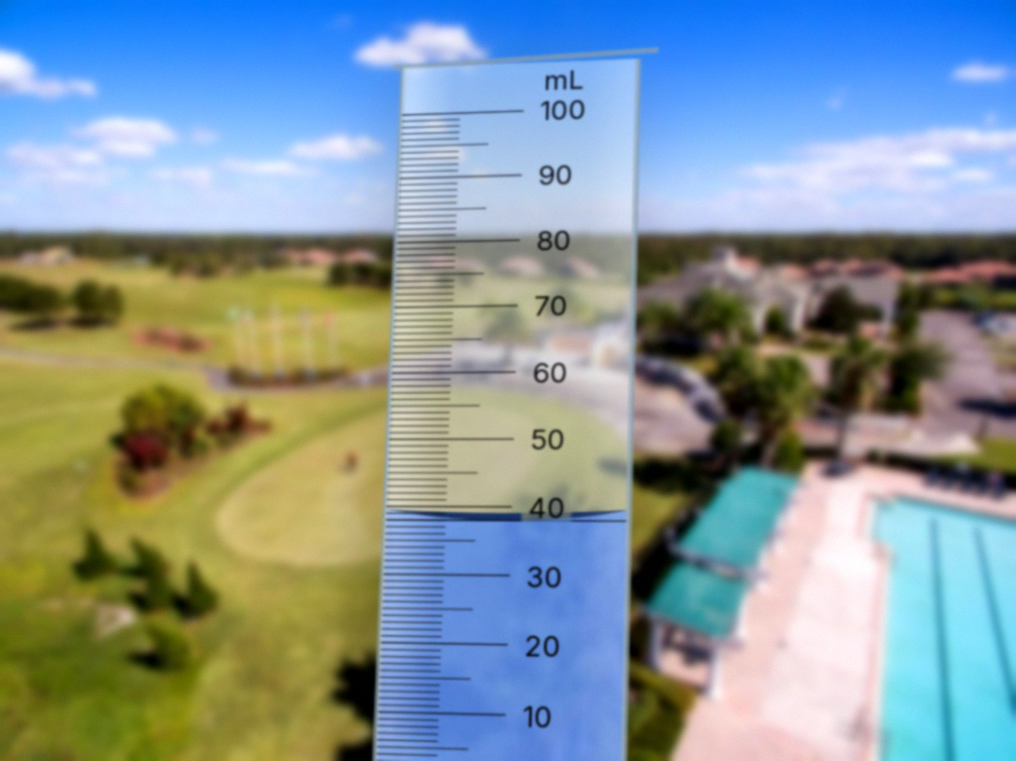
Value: 38
